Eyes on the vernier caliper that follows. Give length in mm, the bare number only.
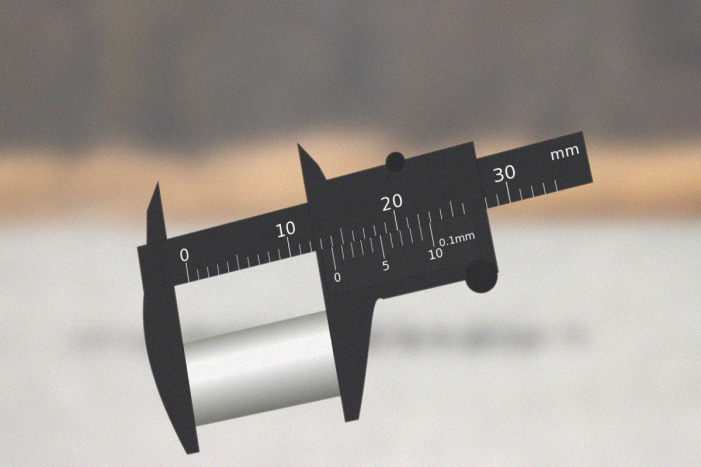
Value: 13.9
